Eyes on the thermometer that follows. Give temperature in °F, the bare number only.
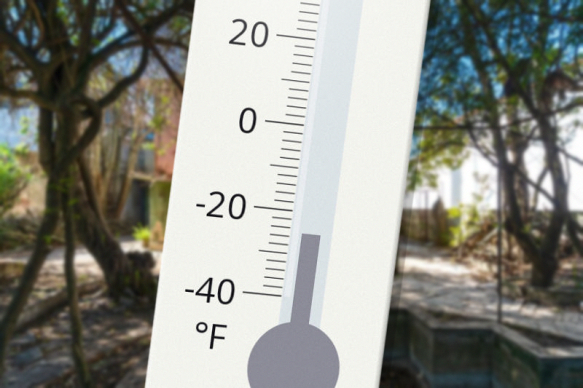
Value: -25
